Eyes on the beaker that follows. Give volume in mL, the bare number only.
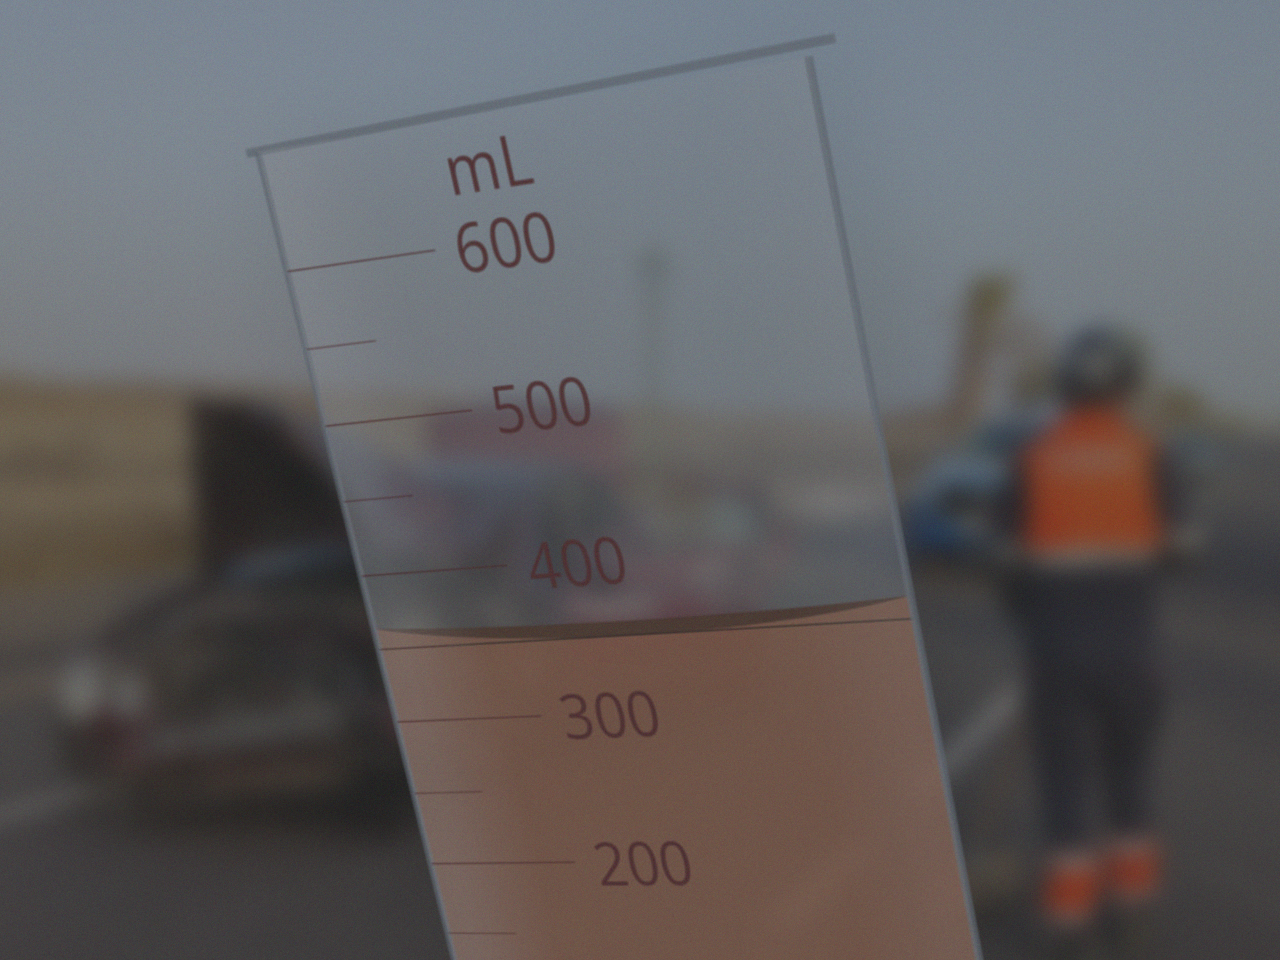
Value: 350
